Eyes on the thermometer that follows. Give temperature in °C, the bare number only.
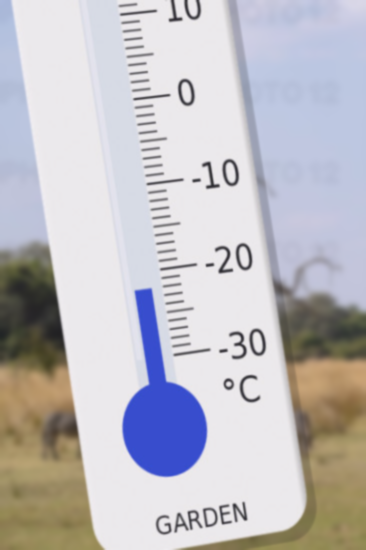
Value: -22
